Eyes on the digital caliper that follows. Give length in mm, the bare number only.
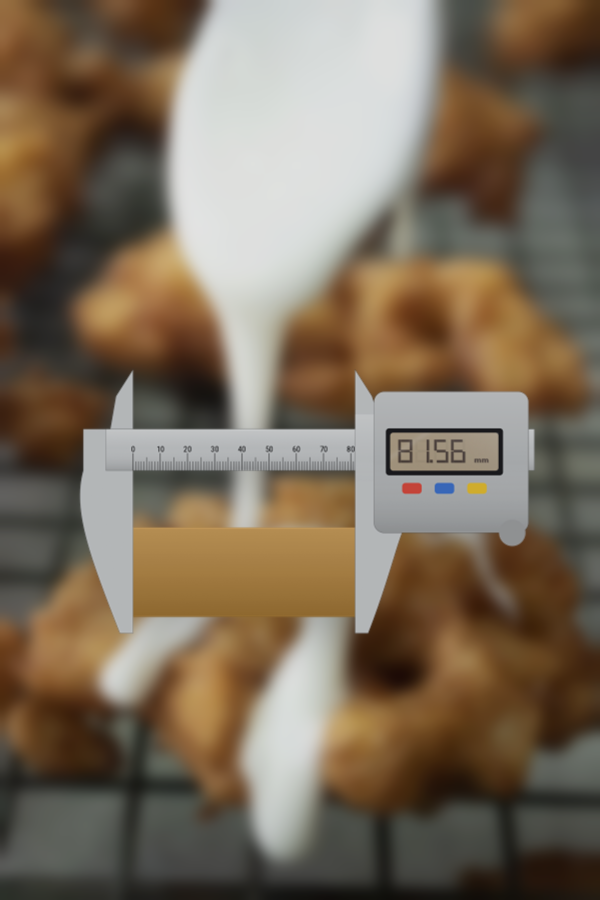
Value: 81.56
